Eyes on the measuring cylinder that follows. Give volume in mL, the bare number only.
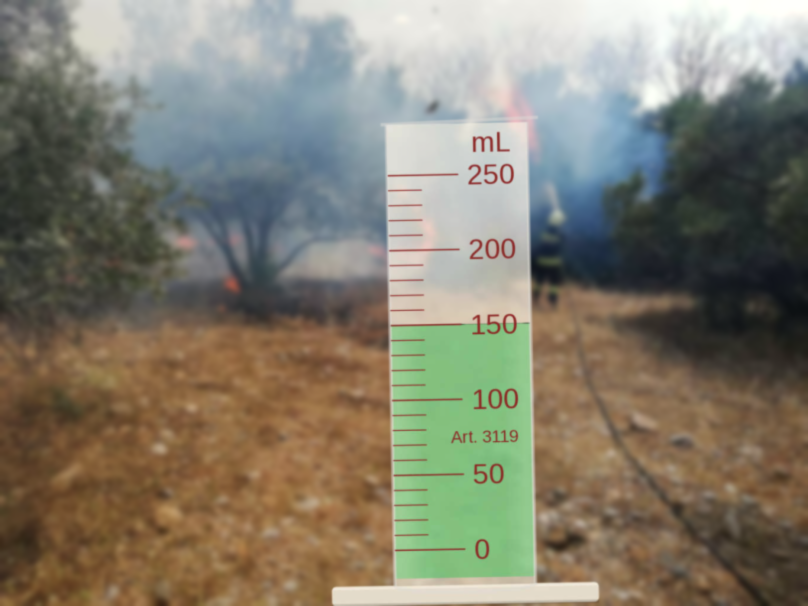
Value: 150
